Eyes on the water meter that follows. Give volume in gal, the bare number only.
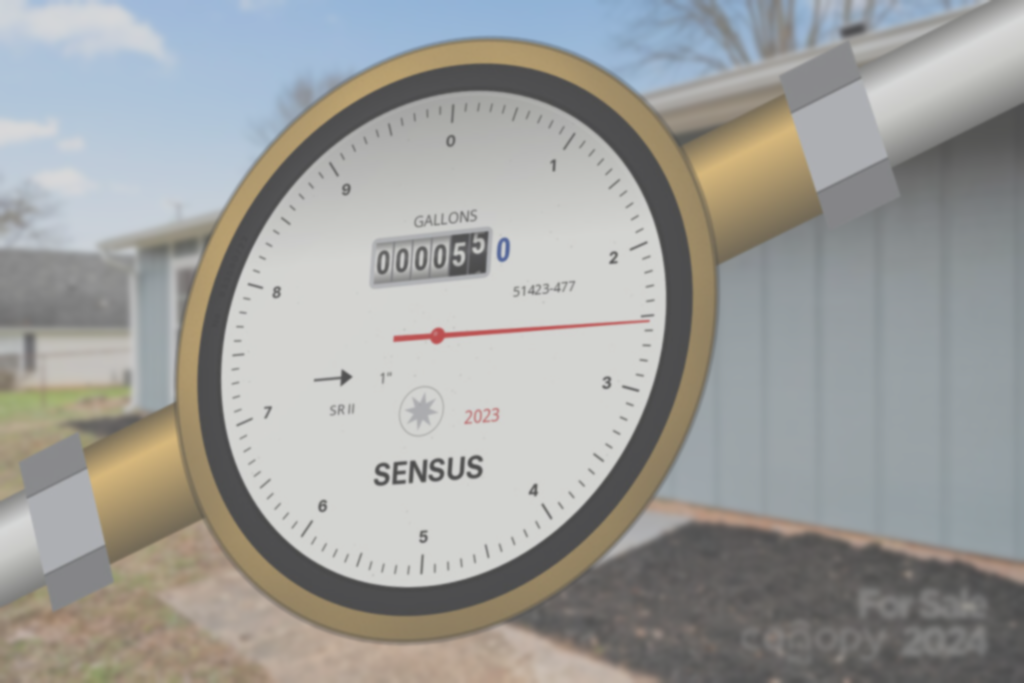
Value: 552.5
